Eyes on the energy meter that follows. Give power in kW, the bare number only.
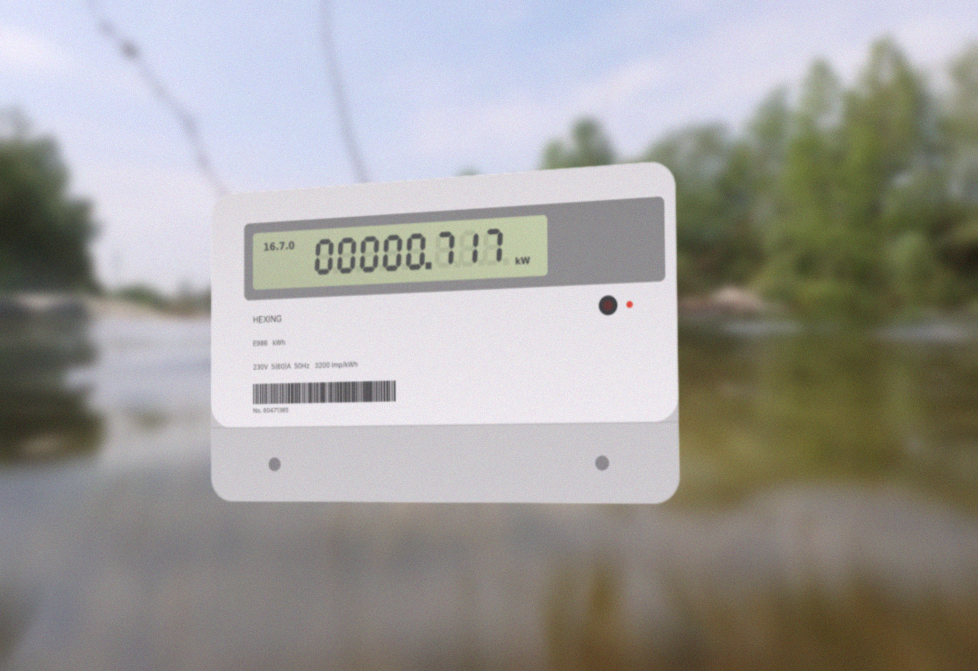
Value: 0.717
